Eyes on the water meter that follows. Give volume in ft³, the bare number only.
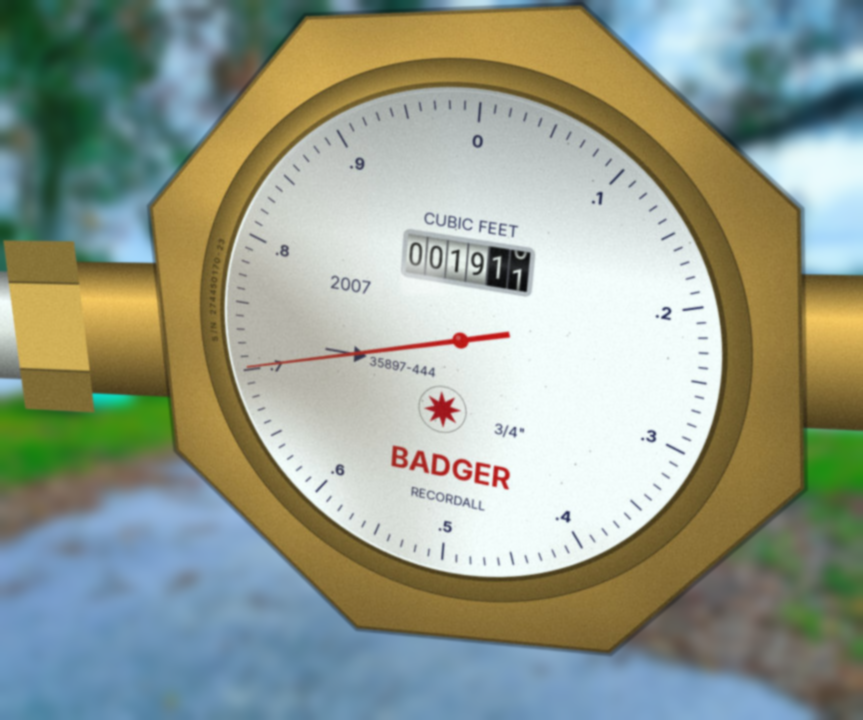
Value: 1910.70
